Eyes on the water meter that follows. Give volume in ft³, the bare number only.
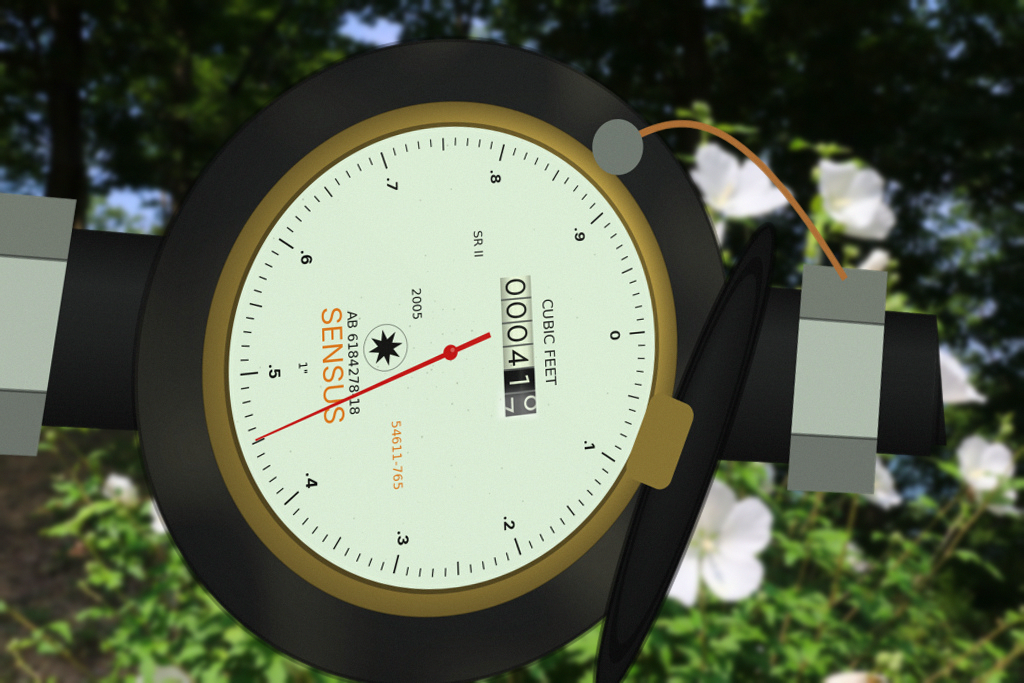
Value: 416.45
